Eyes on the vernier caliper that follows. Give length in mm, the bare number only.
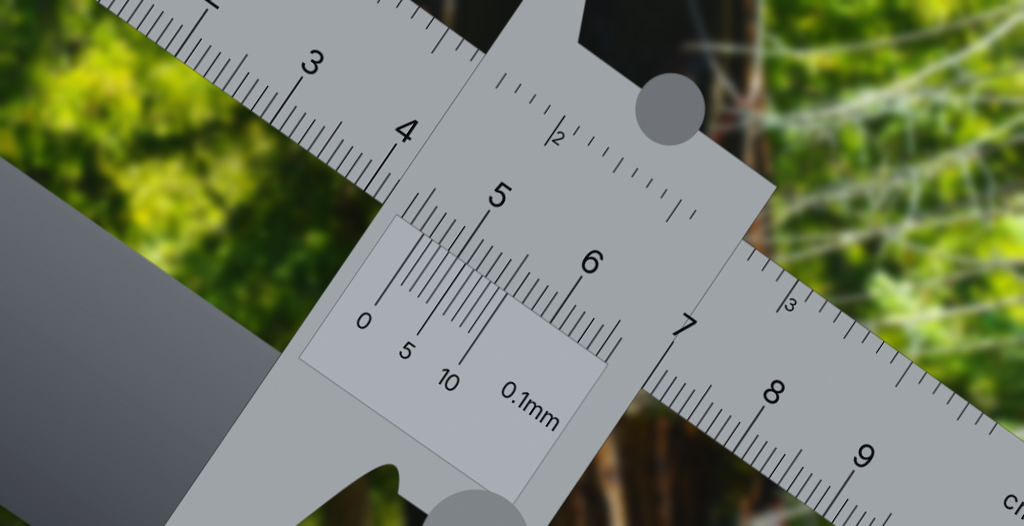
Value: 46.4
